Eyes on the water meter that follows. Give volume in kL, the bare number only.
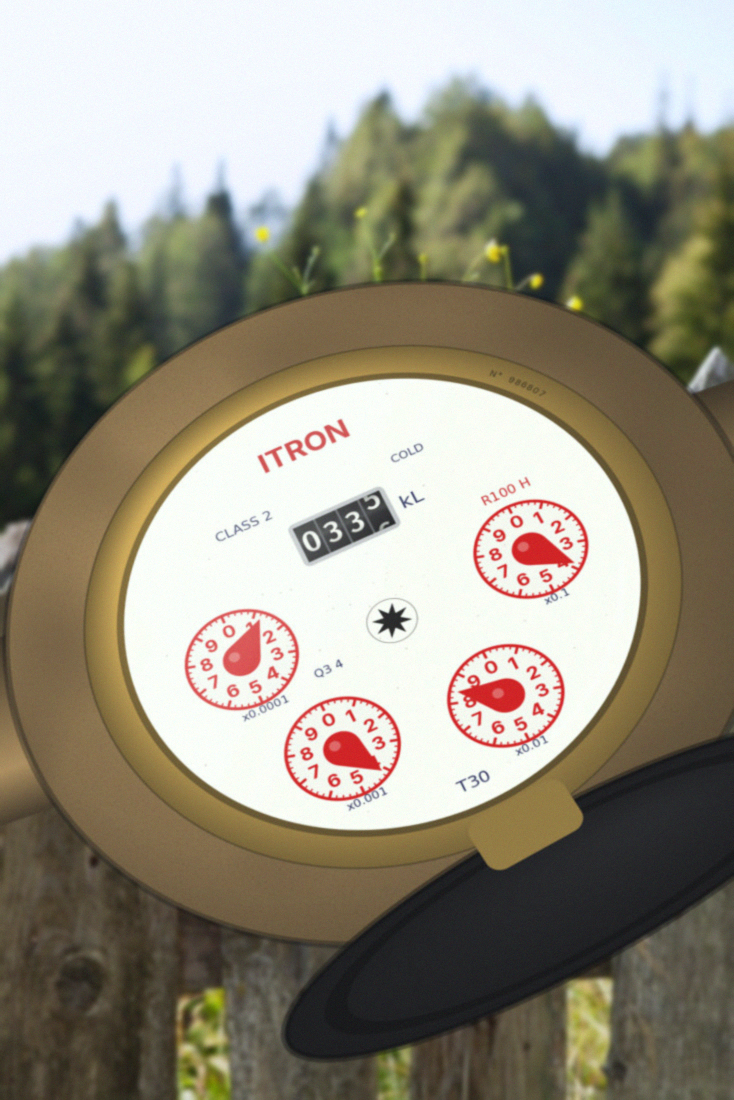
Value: 335.3841
